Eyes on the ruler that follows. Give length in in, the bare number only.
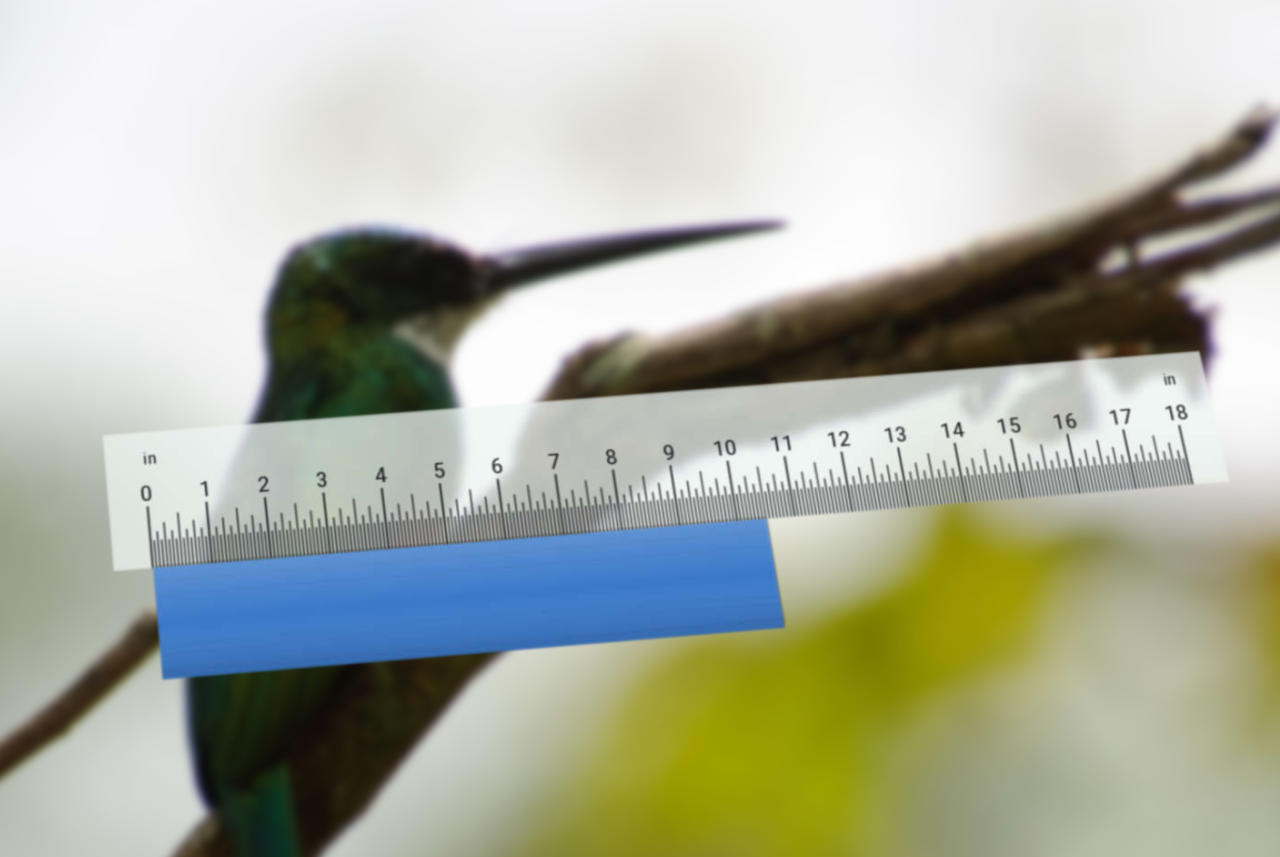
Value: 10.5
